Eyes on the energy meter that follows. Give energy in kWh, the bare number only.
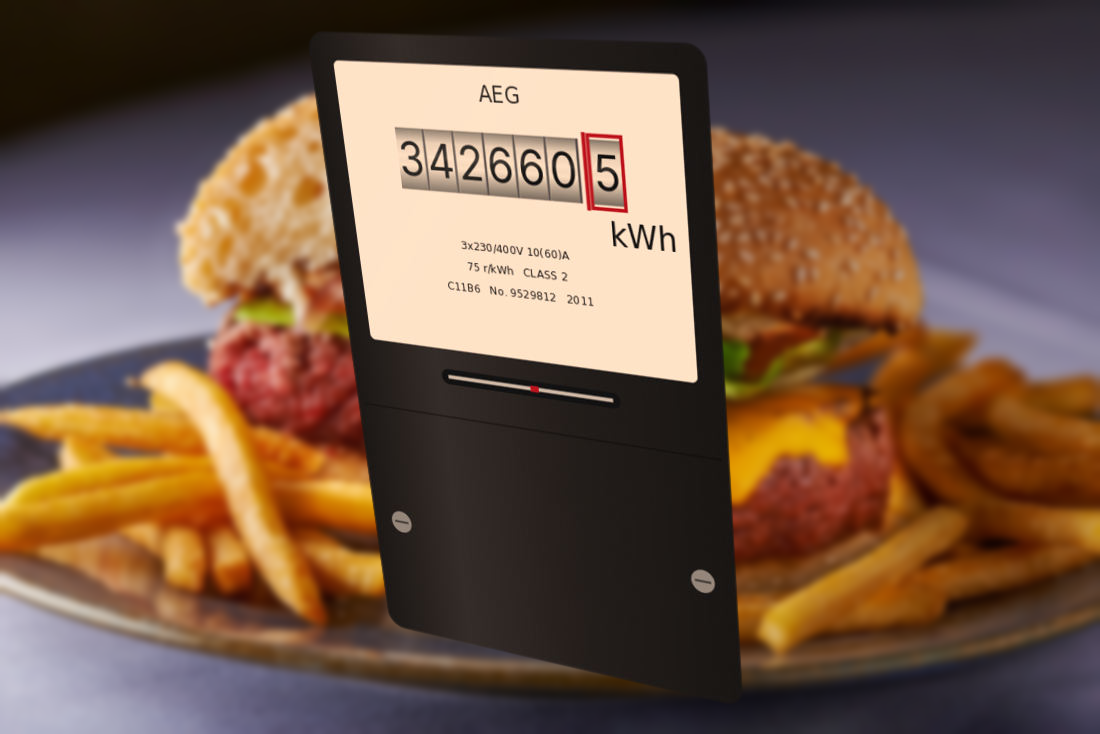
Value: 342660.5
